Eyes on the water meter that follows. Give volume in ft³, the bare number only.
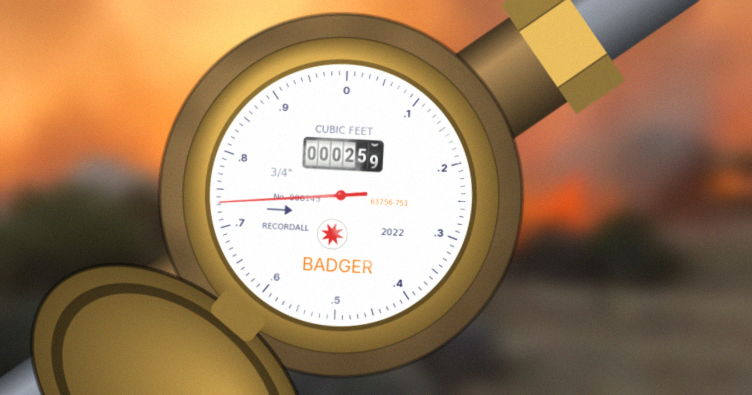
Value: 258.73
